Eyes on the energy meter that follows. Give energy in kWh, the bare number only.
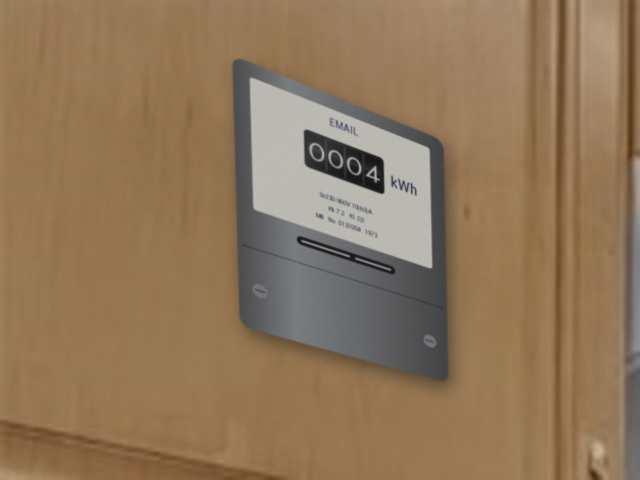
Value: 4
